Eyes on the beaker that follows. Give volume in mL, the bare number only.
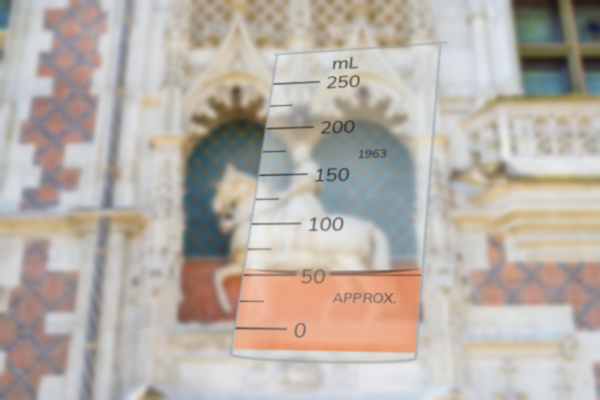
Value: 50
